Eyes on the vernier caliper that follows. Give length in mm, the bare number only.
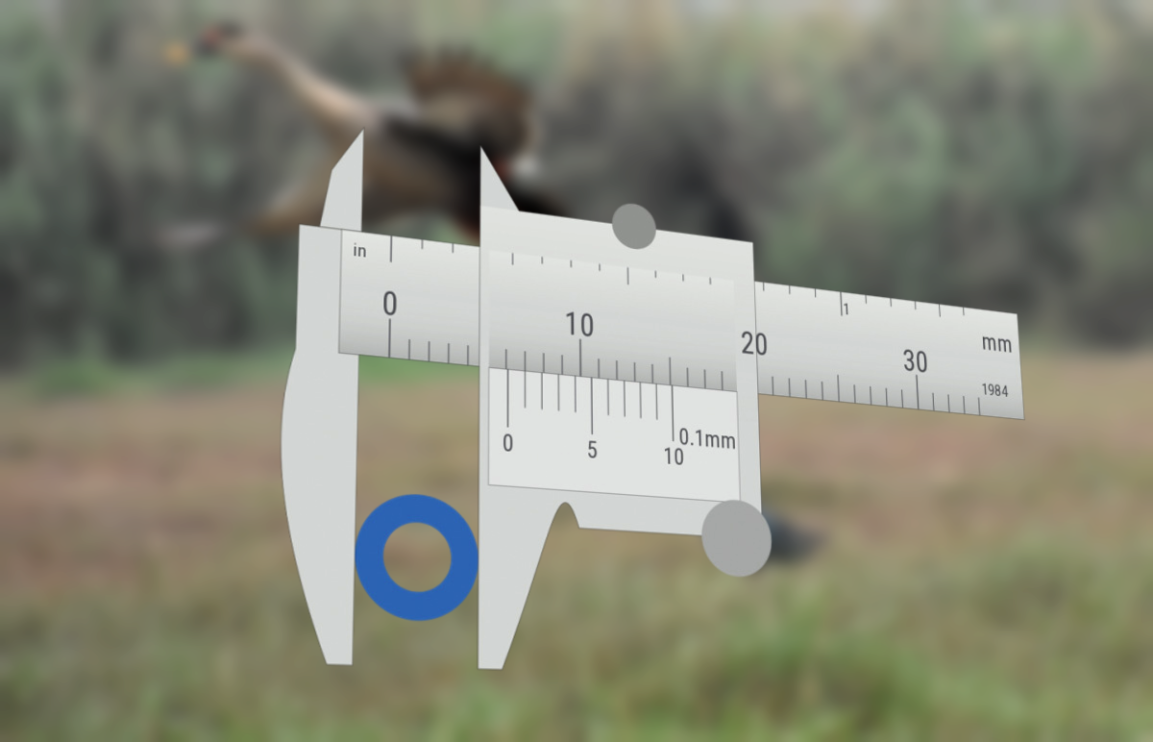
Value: 6.1
